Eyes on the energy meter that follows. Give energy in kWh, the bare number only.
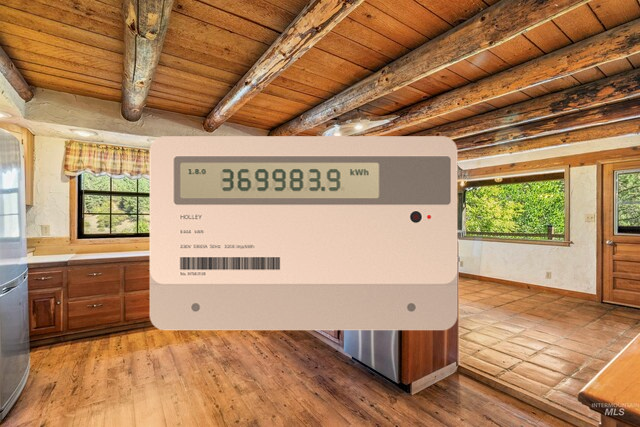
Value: 369983.9
